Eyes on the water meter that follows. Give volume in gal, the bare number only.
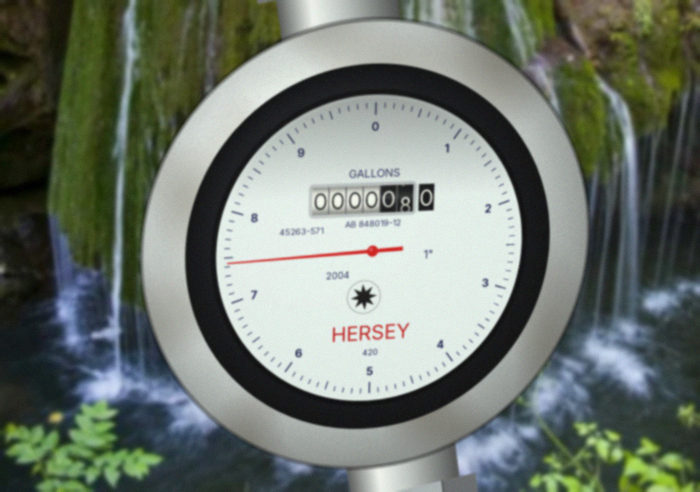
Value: 77.4
